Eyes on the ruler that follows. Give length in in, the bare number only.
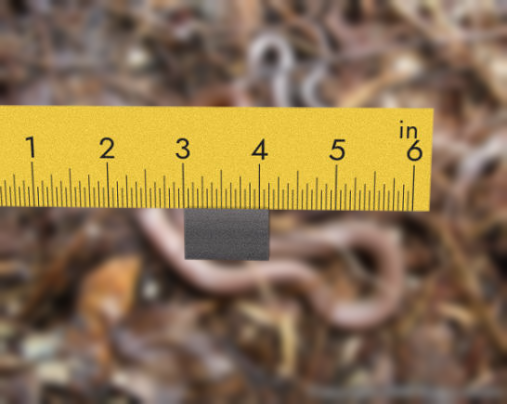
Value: 1.125
